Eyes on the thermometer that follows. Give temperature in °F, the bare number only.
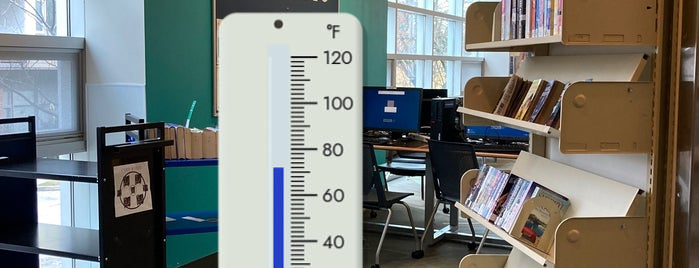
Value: 72
